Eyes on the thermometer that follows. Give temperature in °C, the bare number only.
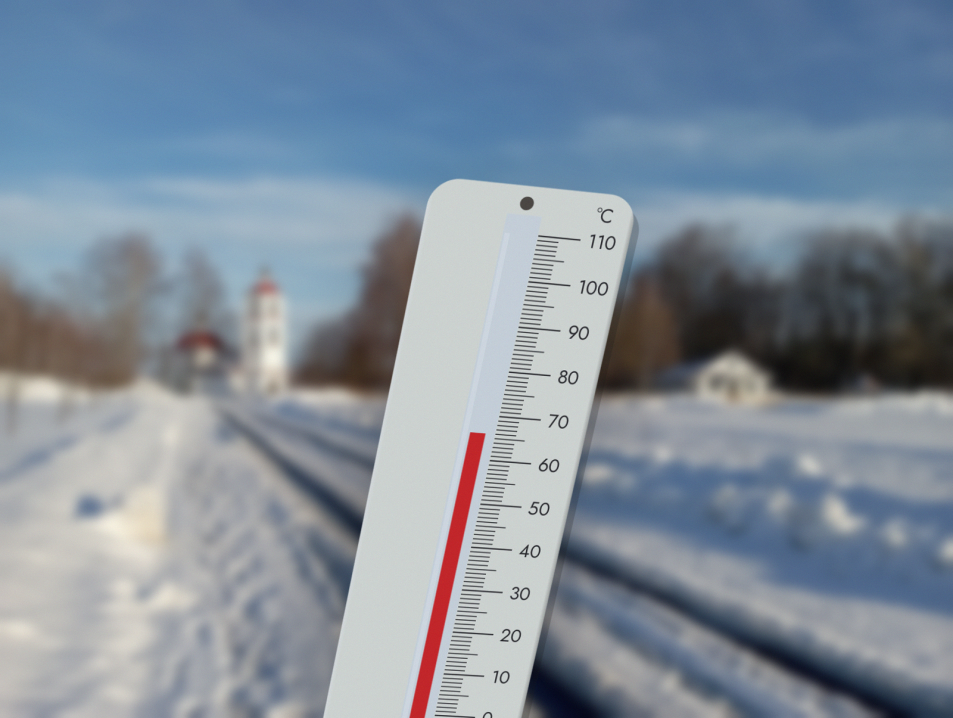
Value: 66
